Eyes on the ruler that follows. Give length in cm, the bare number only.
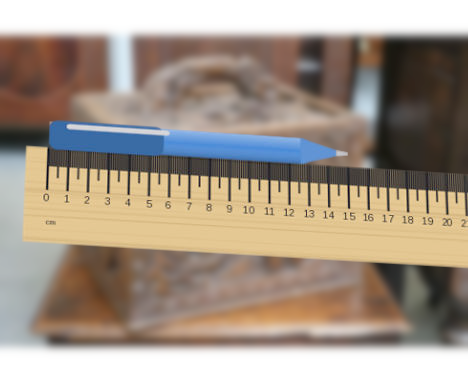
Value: 15
